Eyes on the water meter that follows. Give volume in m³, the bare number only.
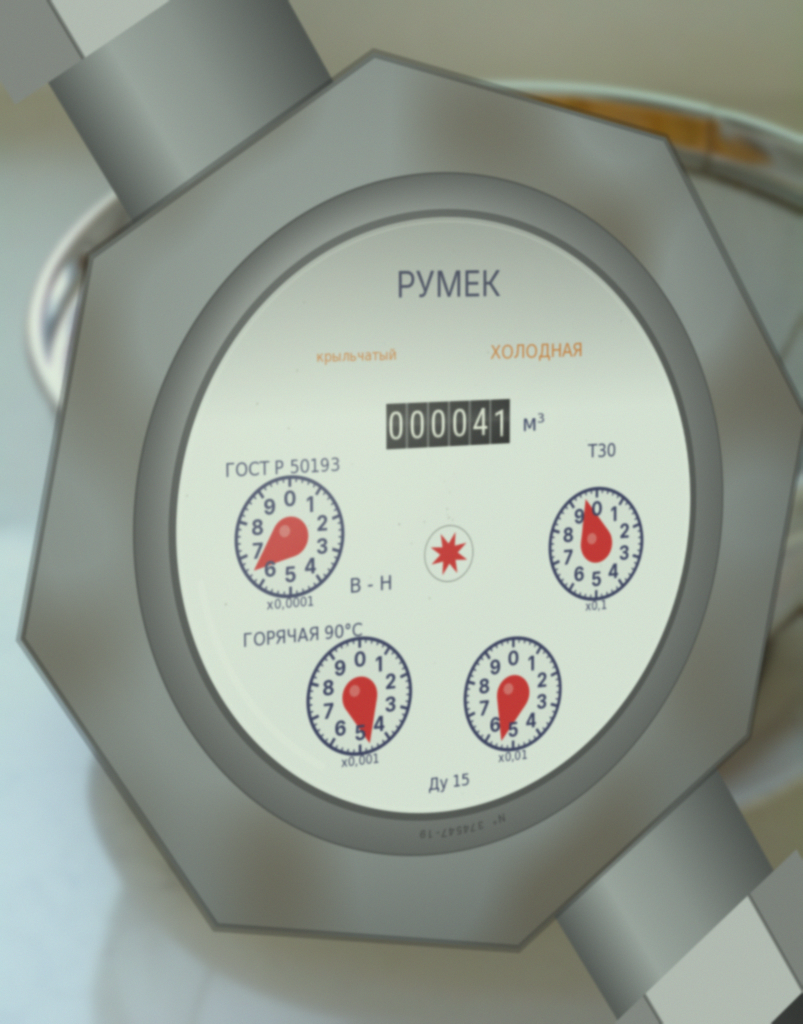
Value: 40.9546
